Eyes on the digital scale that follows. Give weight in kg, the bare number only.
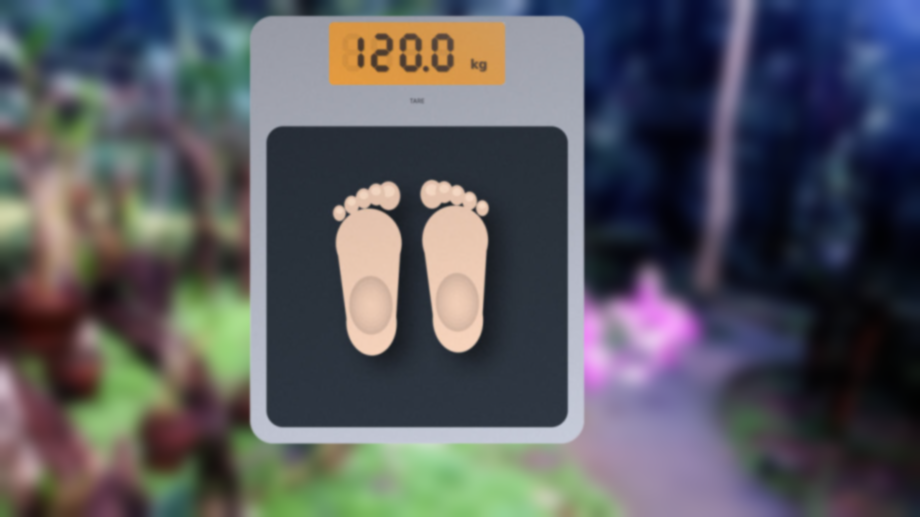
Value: 120.0
